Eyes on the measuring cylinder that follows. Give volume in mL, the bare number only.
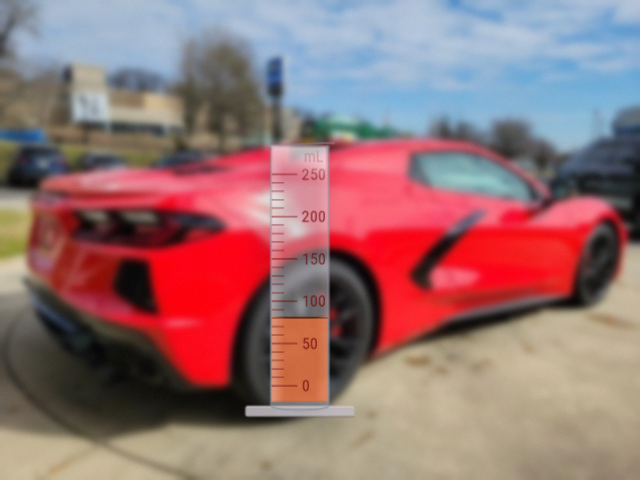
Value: 80
